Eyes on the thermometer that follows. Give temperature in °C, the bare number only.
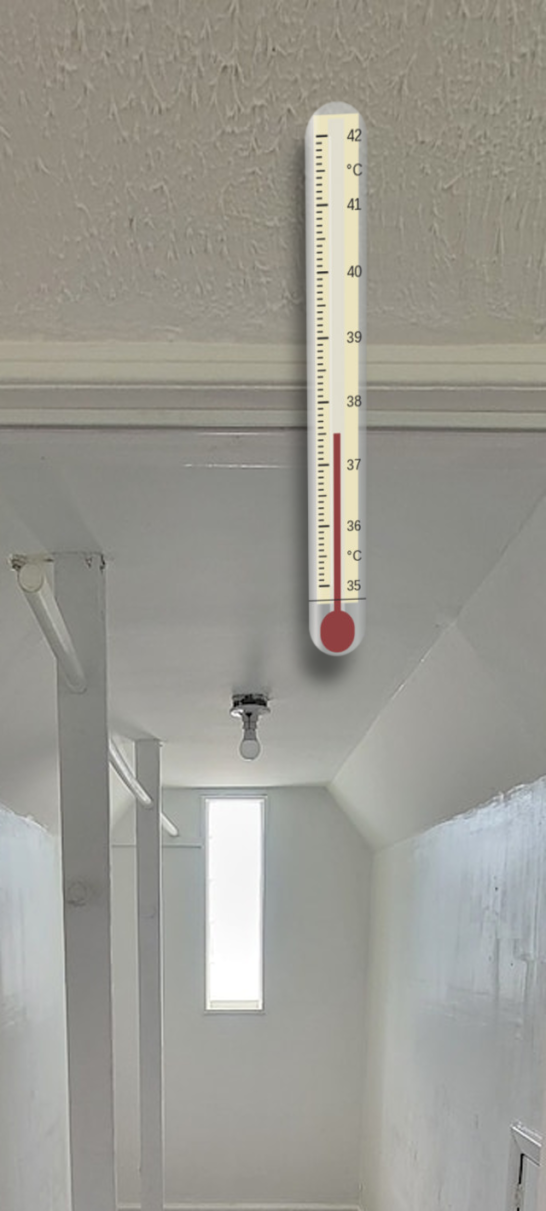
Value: 37.5
